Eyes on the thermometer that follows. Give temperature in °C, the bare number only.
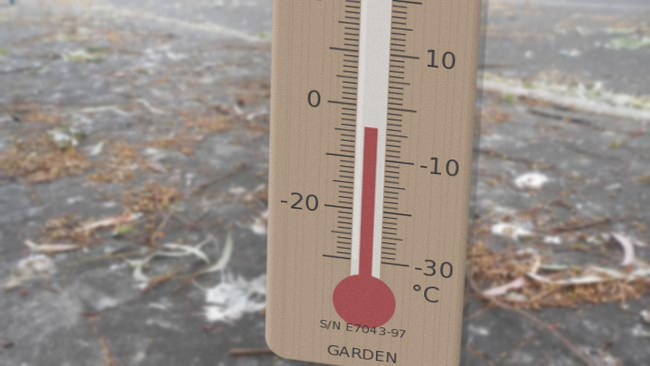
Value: -4
